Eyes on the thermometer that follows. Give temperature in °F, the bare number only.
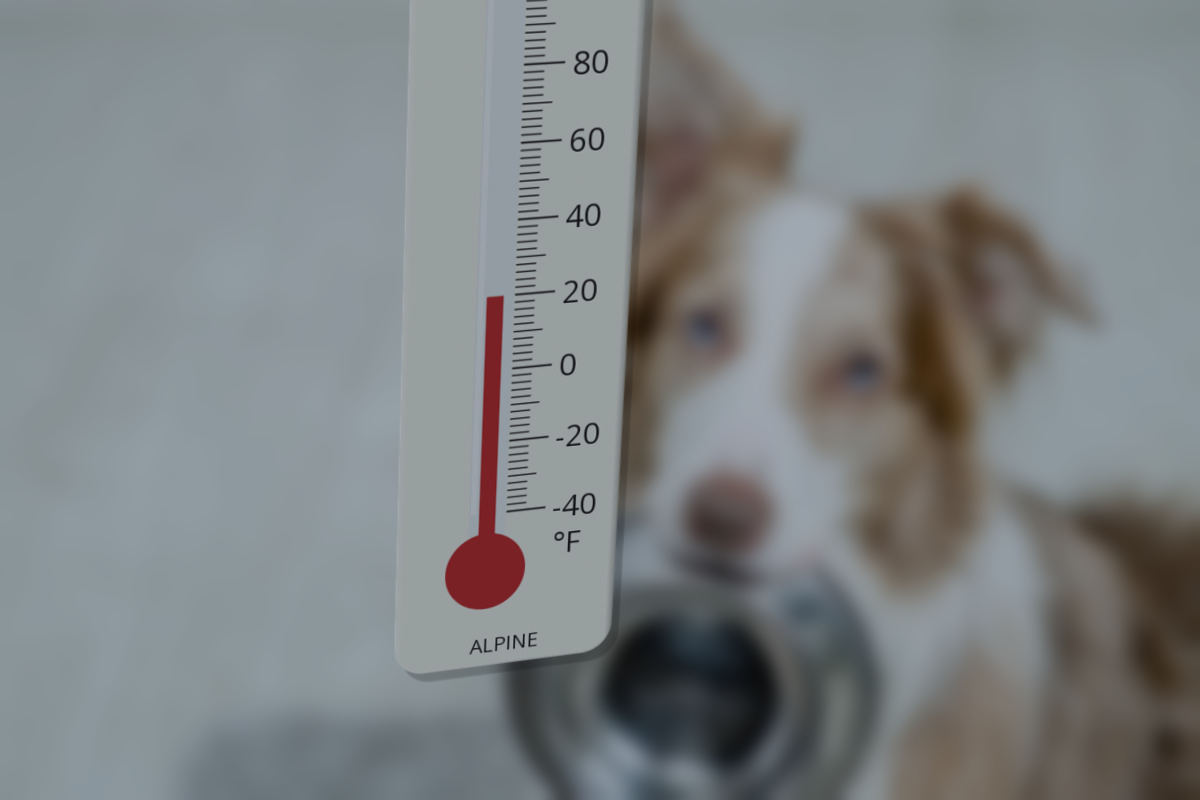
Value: 20
